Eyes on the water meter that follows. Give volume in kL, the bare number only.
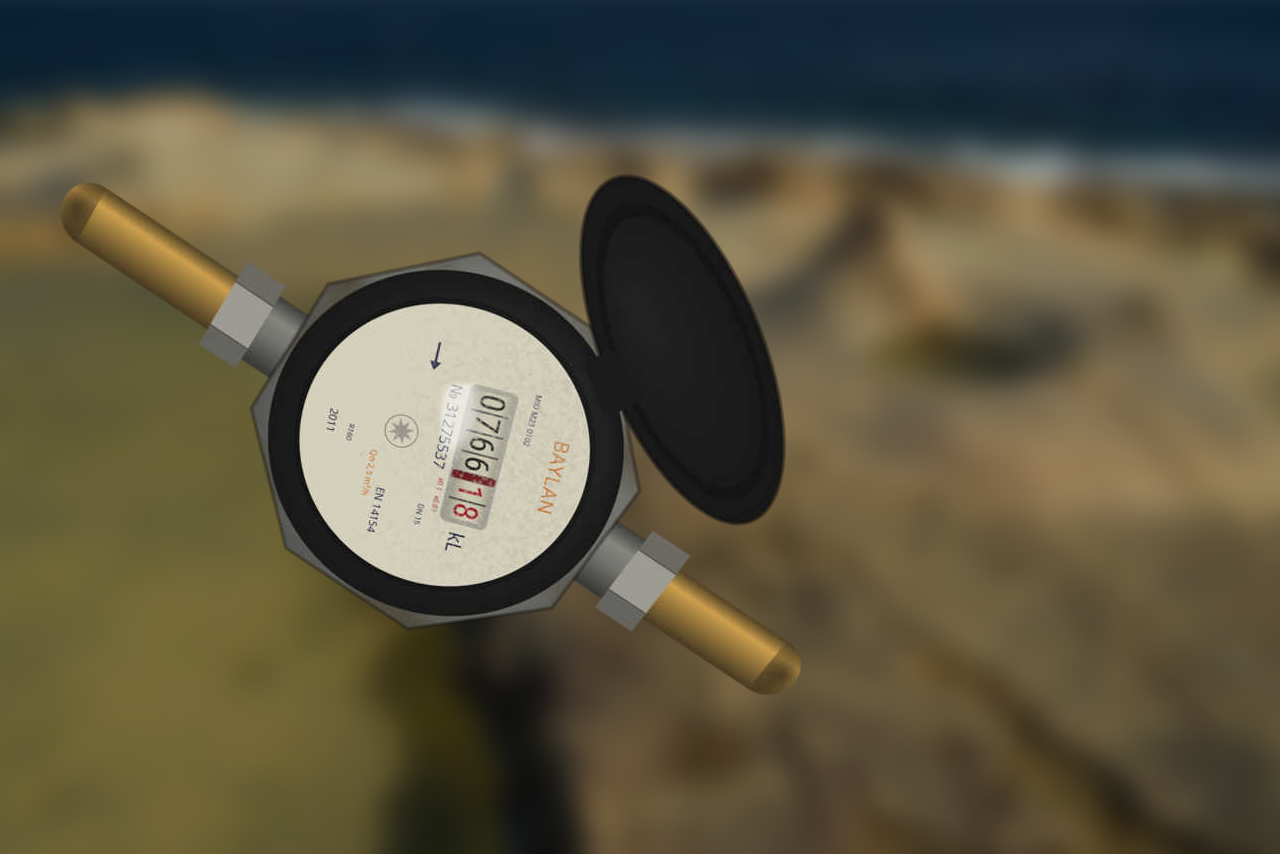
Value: 766.18
